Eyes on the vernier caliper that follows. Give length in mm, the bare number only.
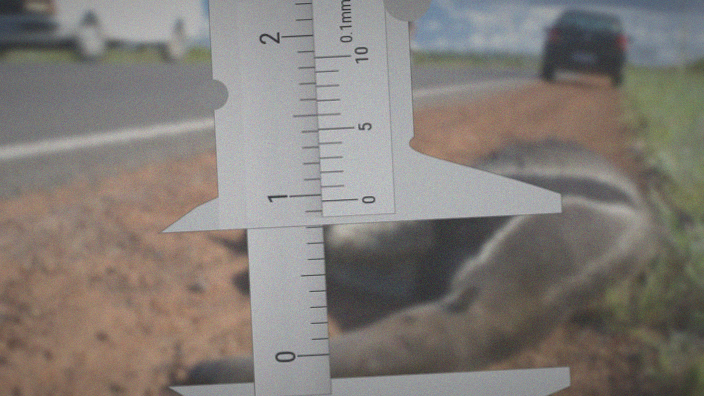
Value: 9.6
